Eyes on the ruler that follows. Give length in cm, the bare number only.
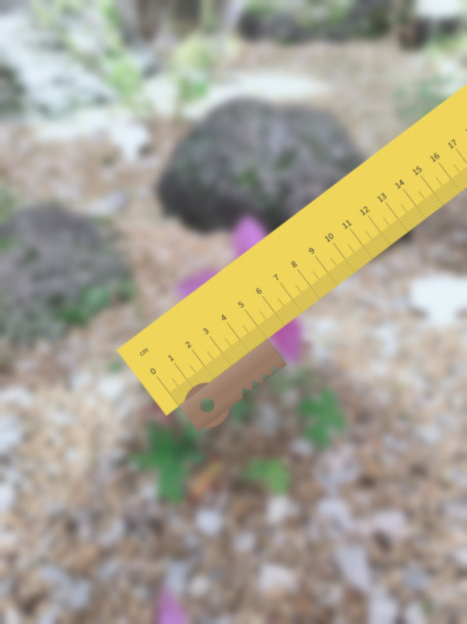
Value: 5
